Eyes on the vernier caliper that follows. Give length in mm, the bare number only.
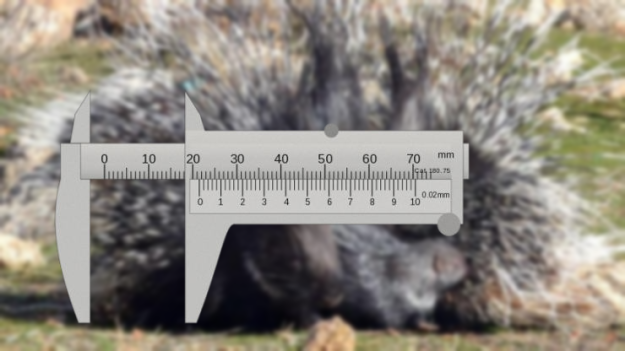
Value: 21.5
